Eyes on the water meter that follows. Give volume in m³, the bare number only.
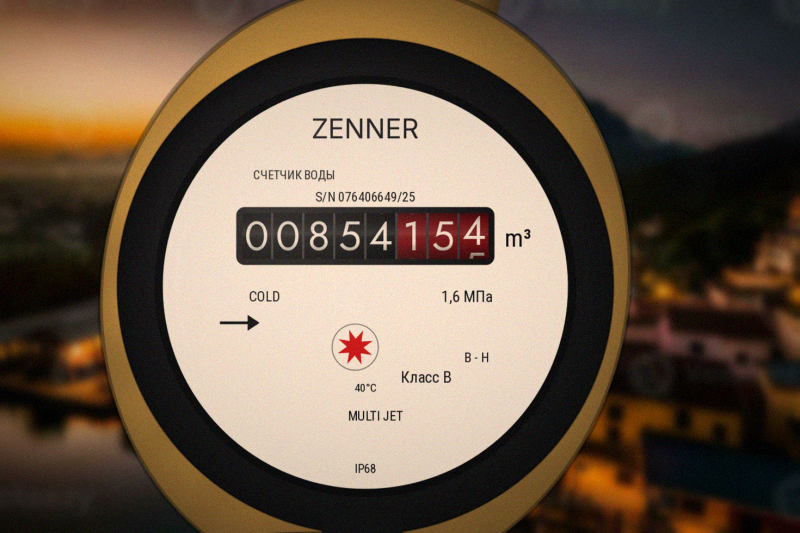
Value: 854.154
